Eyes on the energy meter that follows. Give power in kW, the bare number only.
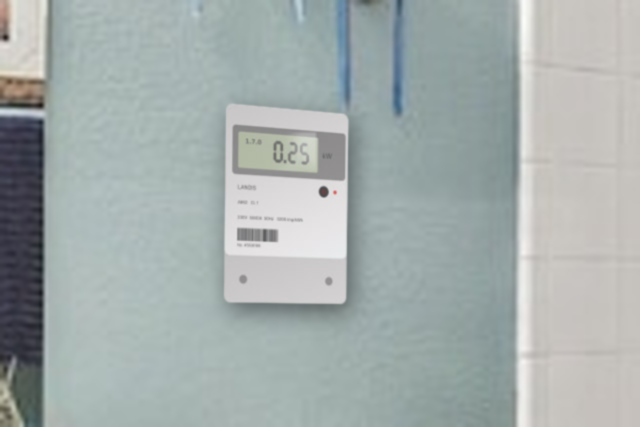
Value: 0.25
